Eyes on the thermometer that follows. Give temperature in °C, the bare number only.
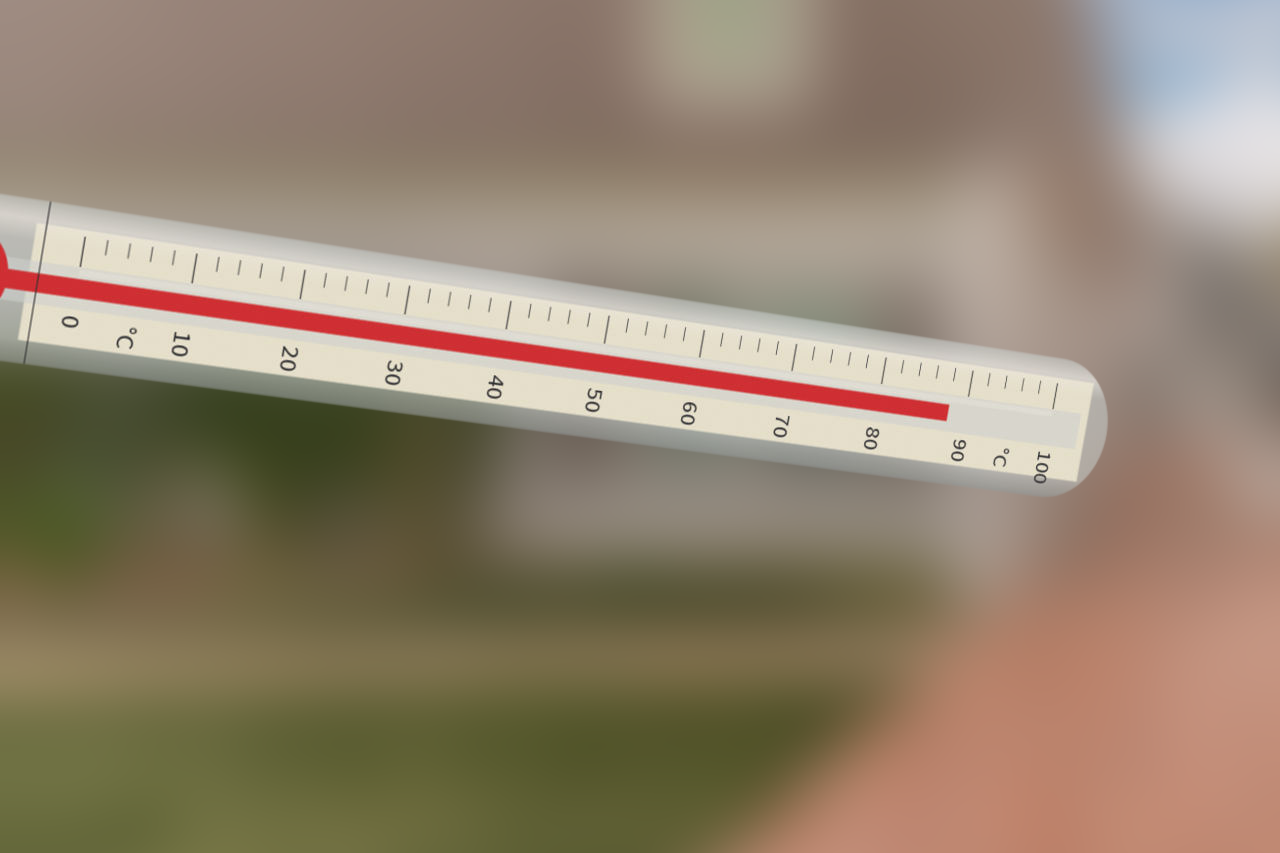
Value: 88
